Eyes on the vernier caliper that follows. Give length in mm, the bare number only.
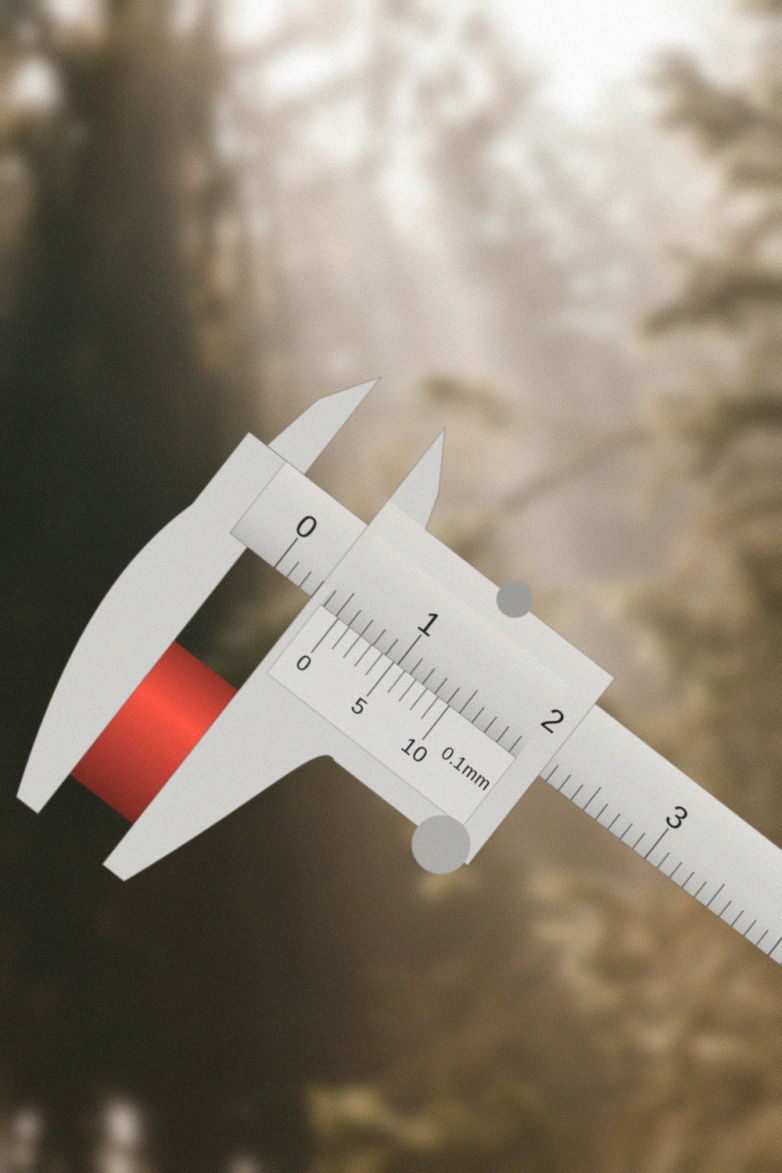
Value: 5.2
